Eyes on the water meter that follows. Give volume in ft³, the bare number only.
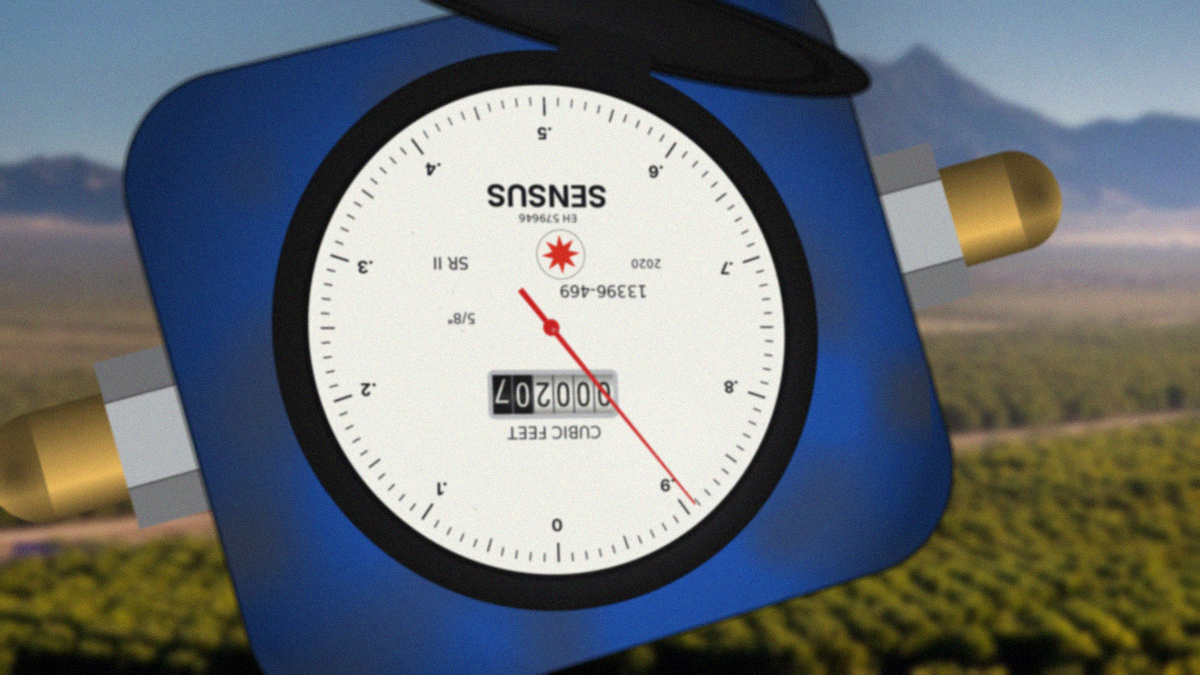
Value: 206.89
